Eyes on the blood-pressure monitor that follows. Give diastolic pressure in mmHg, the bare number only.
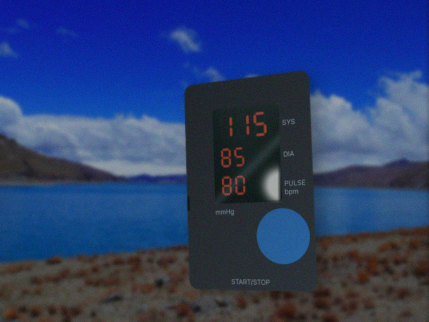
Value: 85
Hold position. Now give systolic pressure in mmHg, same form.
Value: 115
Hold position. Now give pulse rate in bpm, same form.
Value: 80
